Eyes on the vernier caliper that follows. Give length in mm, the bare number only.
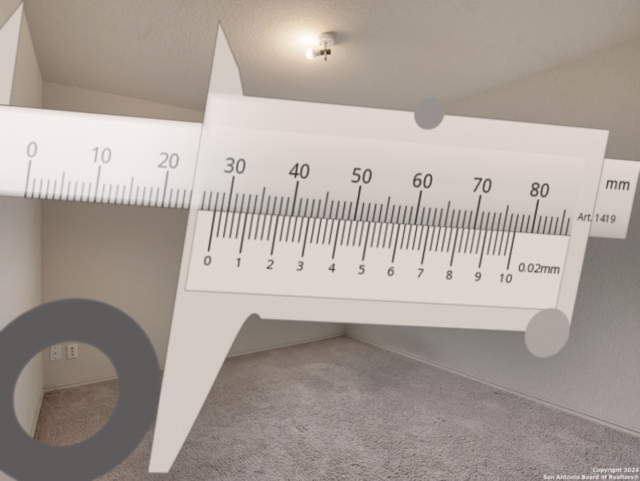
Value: 28.0
